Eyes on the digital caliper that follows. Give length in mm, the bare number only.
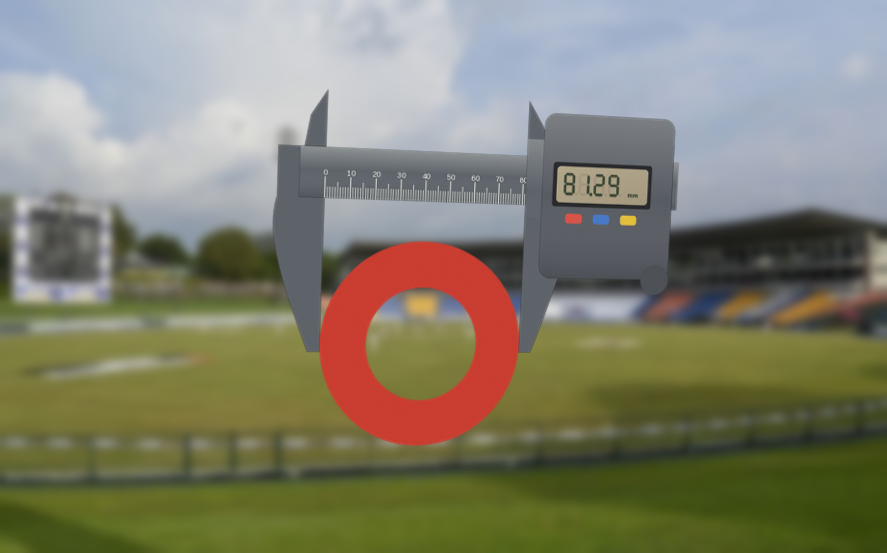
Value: 81.29
